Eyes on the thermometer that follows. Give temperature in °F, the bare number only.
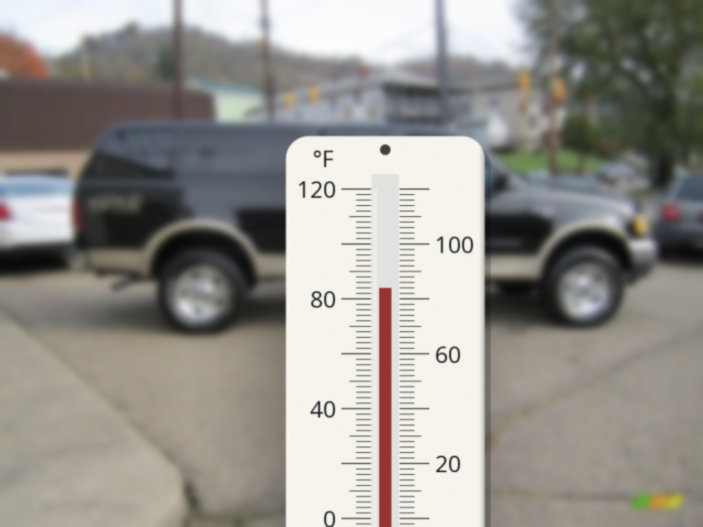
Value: 84
